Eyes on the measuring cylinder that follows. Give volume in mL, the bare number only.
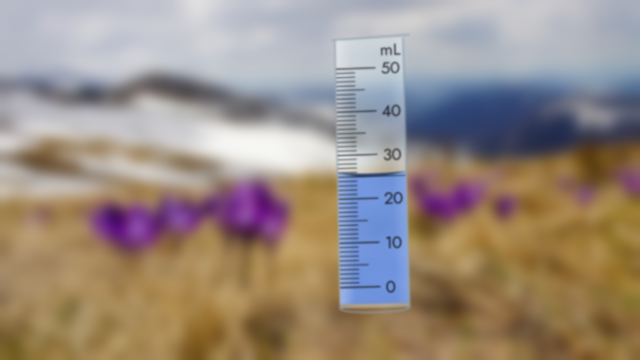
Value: 25
